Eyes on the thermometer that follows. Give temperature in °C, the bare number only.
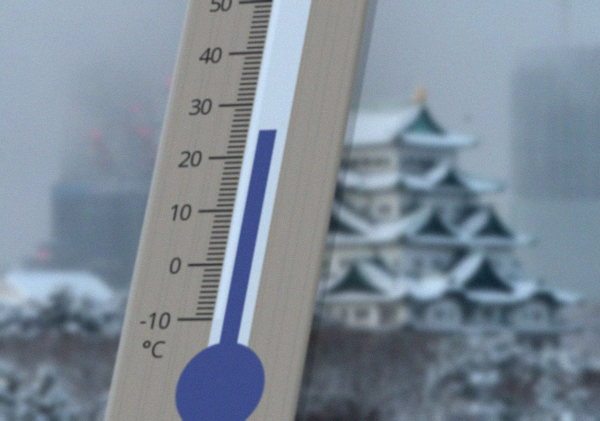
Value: 25
